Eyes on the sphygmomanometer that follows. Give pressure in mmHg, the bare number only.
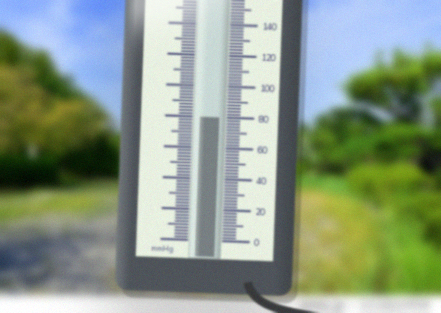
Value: 80
